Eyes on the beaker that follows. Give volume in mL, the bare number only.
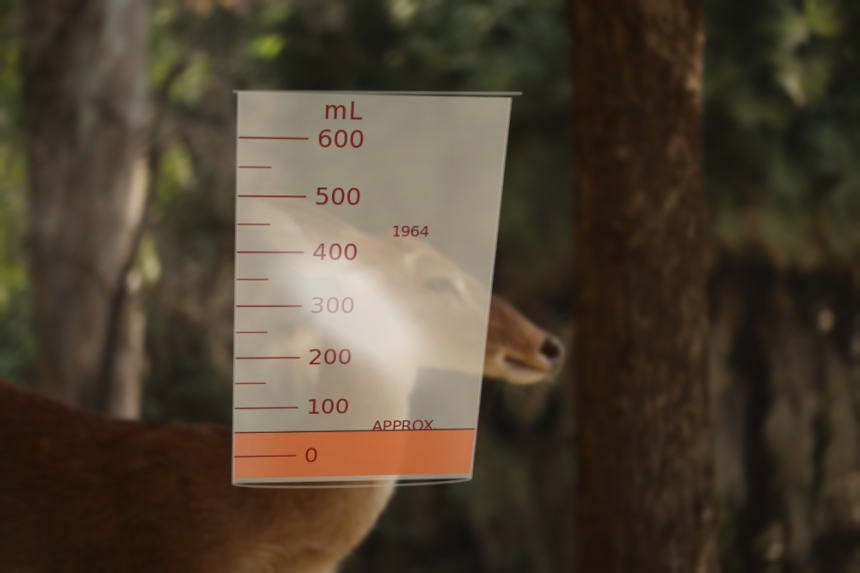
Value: 50
